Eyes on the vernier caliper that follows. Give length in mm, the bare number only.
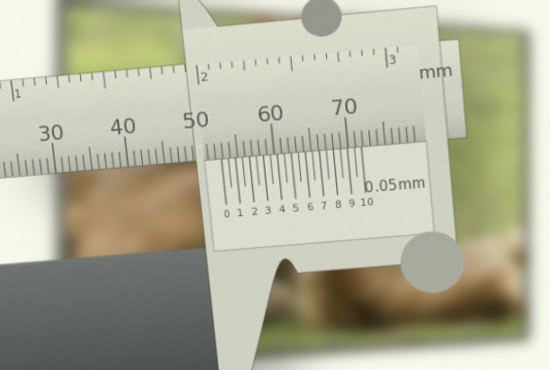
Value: 52.8
